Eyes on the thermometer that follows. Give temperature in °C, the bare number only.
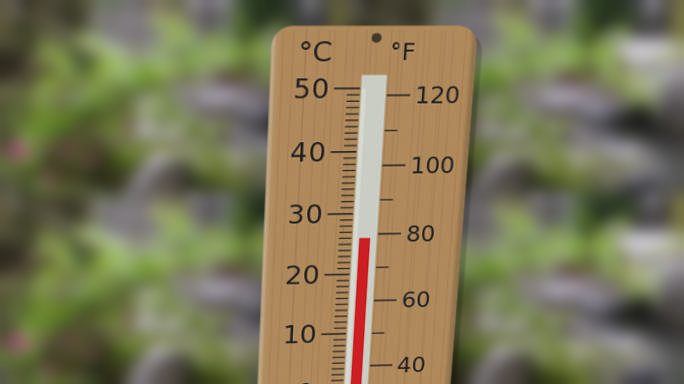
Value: 26
